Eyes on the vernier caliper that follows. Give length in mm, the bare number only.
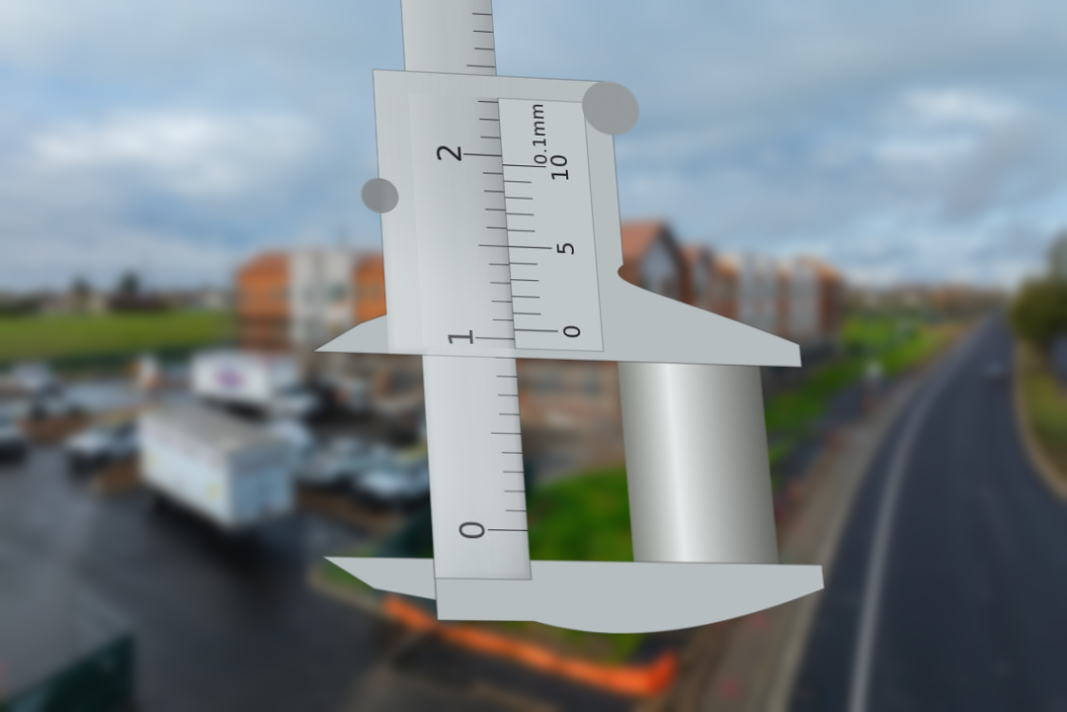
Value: 10.5
